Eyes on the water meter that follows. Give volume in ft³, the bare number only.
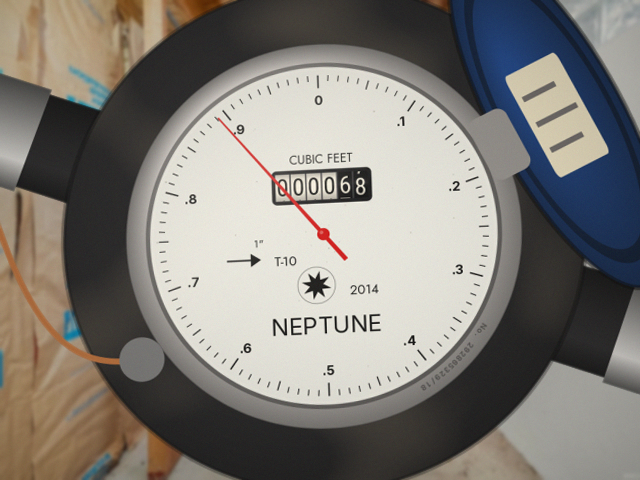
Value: 67.89
